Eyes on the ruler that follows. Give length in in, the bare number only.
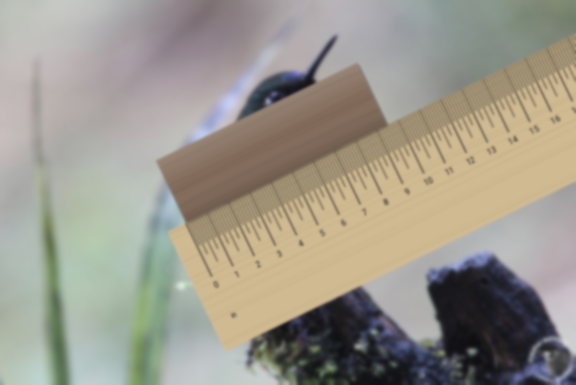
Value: 9.5
